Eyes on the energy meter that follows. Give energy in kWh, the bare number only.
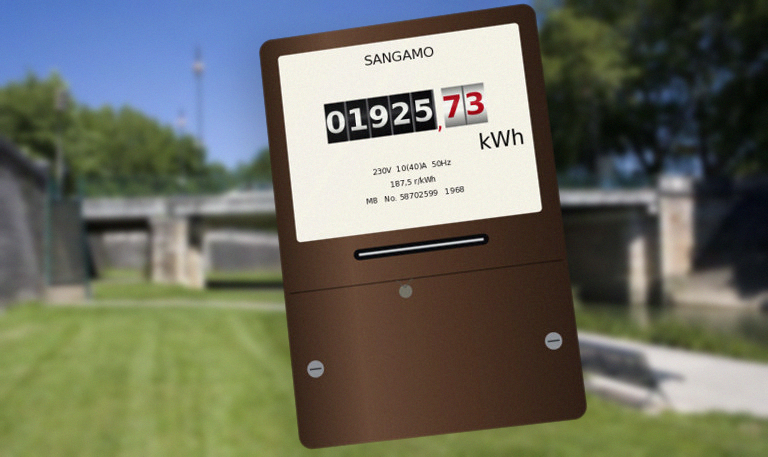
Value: 1925.73
